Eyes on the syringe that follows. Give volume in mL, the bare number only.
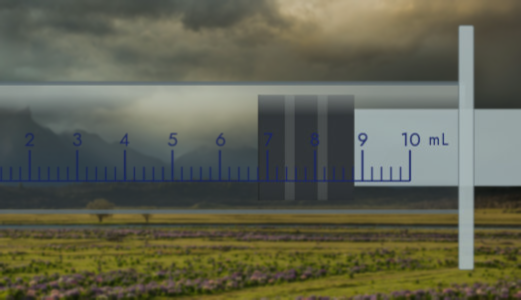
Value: 6.8
